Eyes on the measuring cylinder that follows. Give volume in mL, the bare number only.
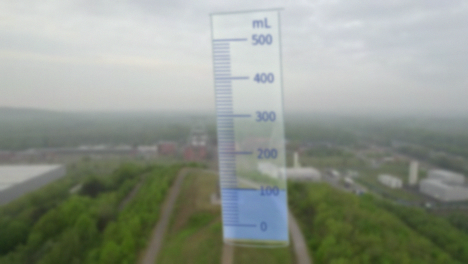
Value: 100
